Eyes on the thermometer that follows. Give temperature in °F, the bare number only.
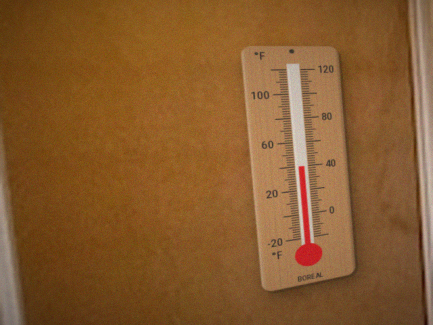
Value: 40
